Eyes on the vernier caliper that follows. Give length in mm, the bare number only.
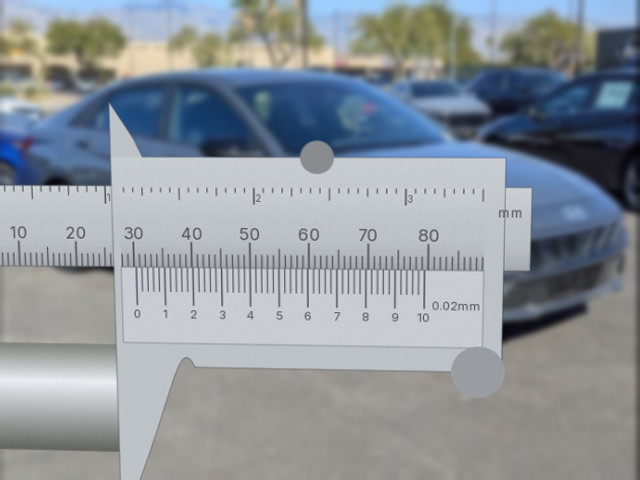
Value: 30.4
